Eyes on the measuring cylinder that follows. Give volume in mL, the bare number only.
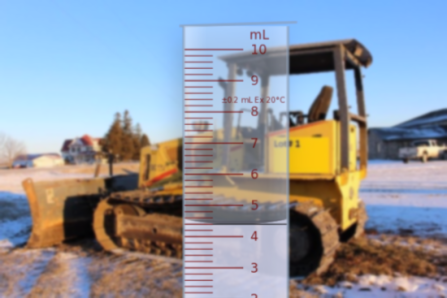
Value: 4.4
